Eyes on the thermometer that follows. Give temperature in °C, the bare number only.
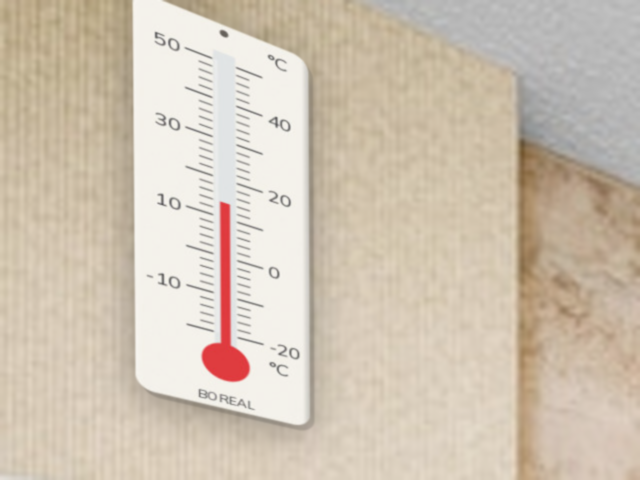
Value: 14
